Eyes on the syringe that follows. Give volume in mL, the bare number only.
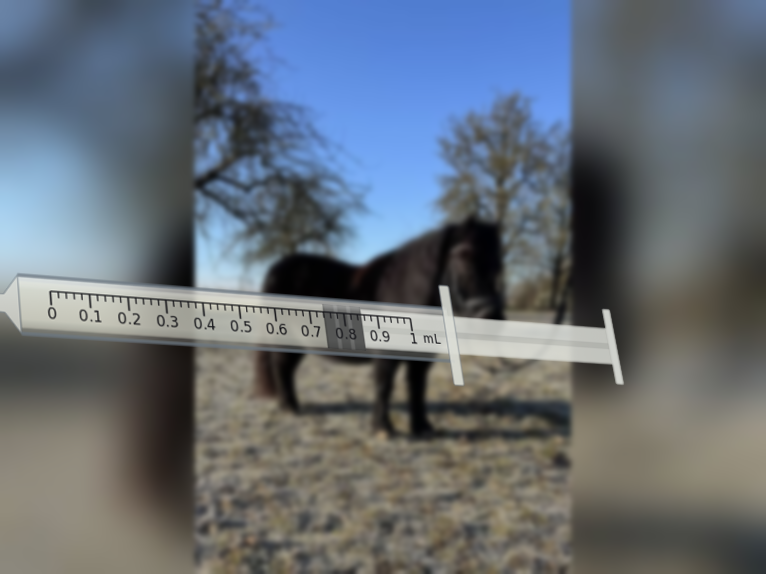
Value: 0.74
